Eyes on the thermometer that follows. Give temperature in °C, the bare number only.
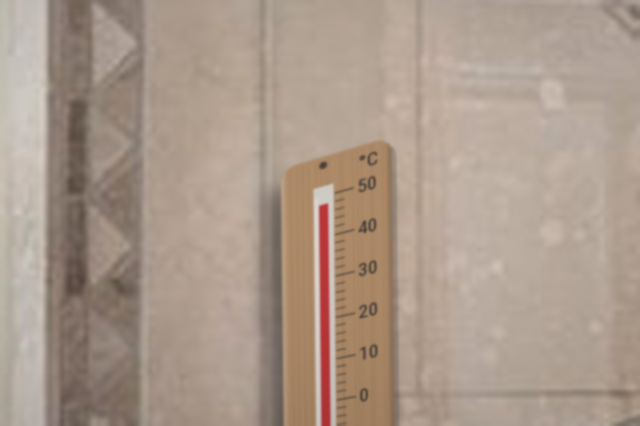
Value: 48
